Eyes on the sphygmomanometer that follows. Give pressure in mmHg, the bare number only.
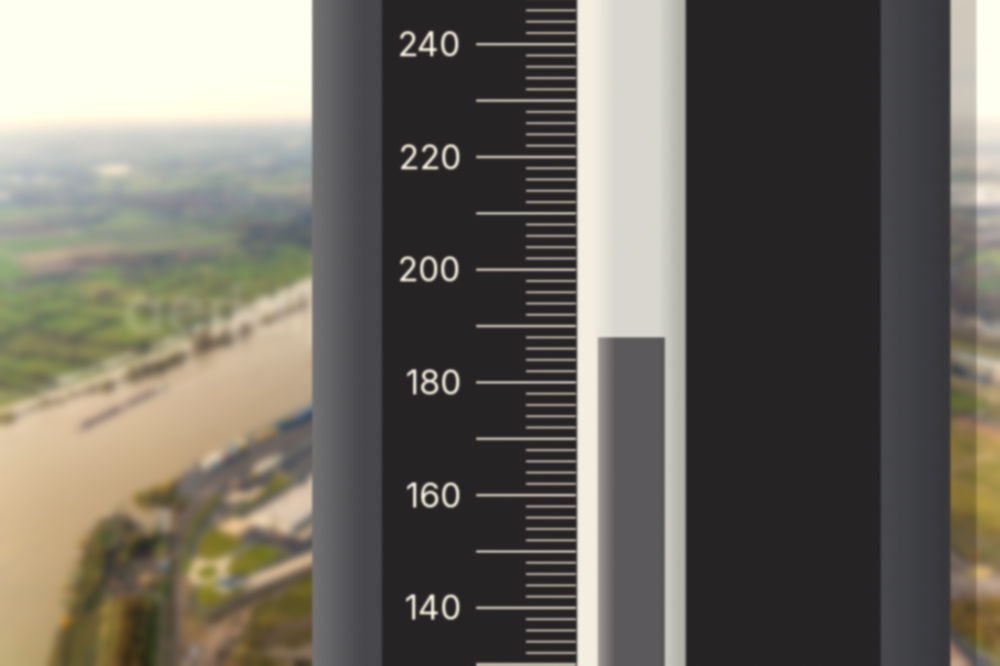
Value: 188
